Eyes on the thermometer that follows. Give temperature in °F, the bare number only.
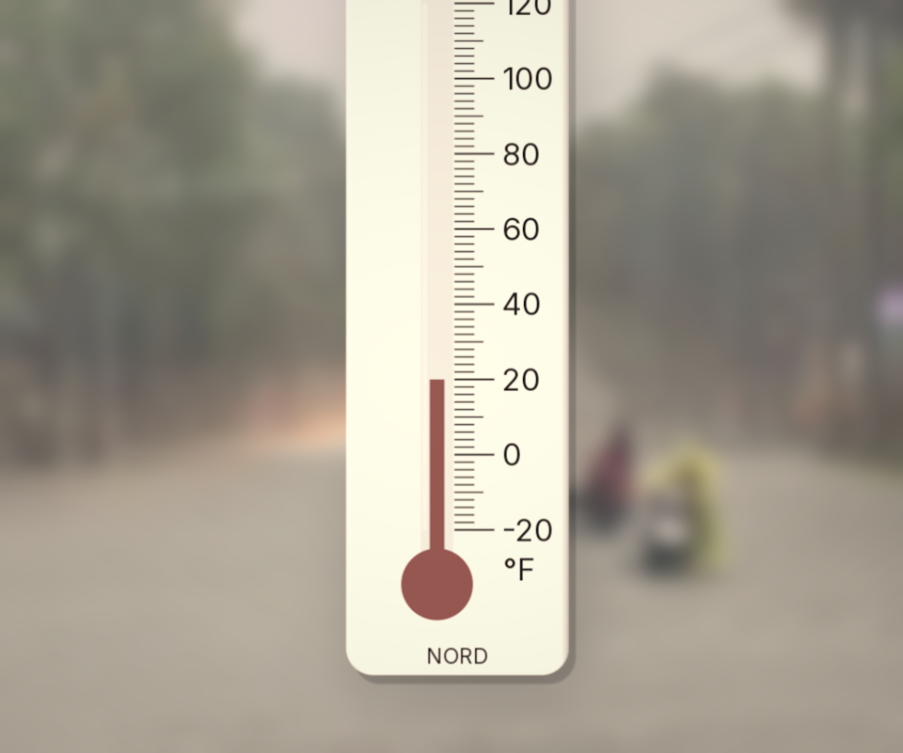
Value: 20
